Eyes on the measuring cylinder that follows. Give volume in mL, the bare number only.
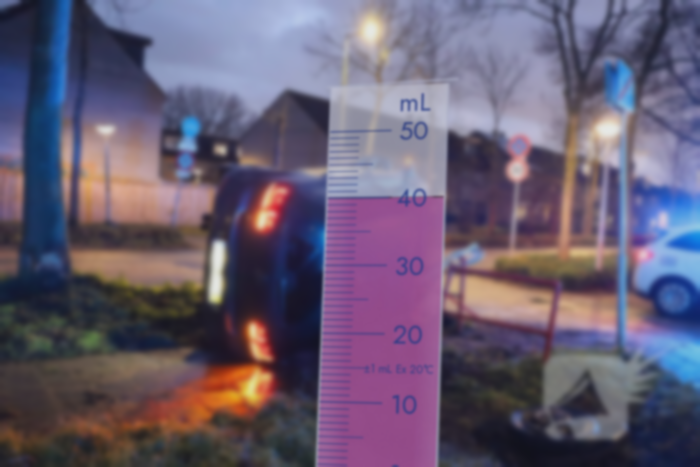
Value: 40
